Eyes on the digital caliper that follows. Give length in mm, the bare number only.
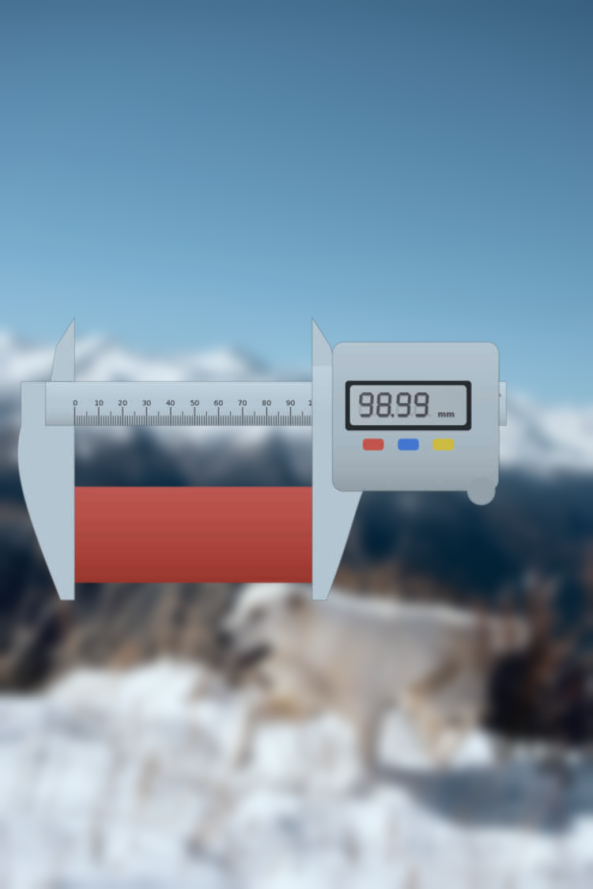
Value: 98.99
